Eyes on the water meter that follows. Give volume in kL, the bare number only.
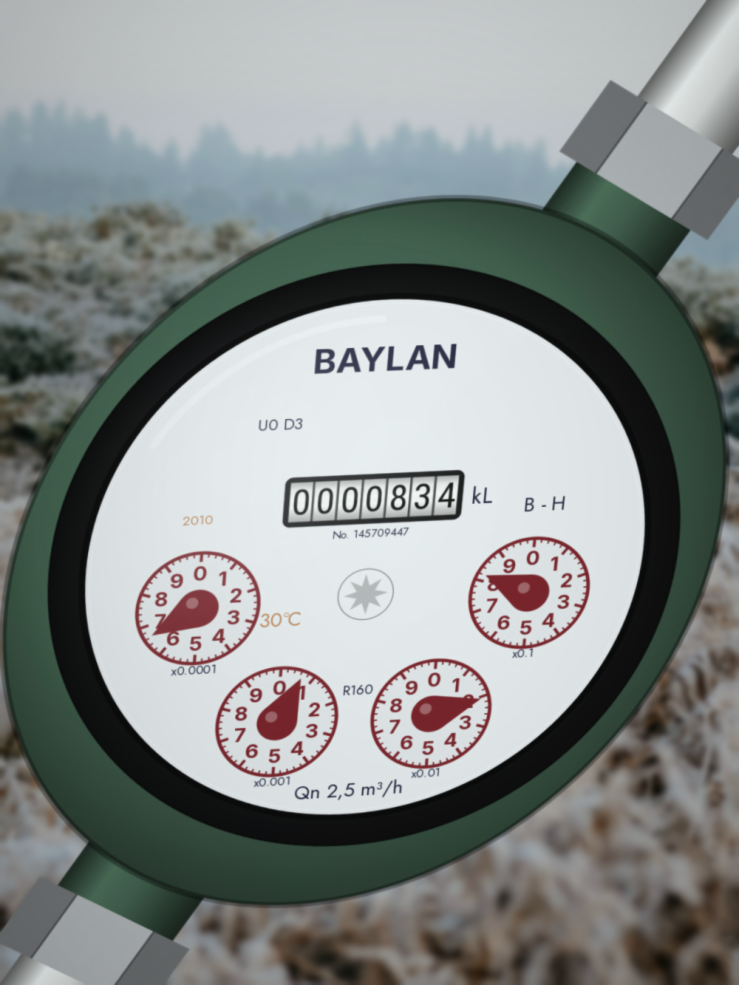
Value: 834.8206
